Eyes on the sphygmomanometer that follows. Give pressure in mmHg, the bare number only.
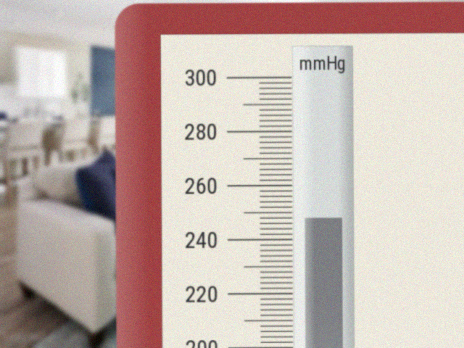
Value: 248
